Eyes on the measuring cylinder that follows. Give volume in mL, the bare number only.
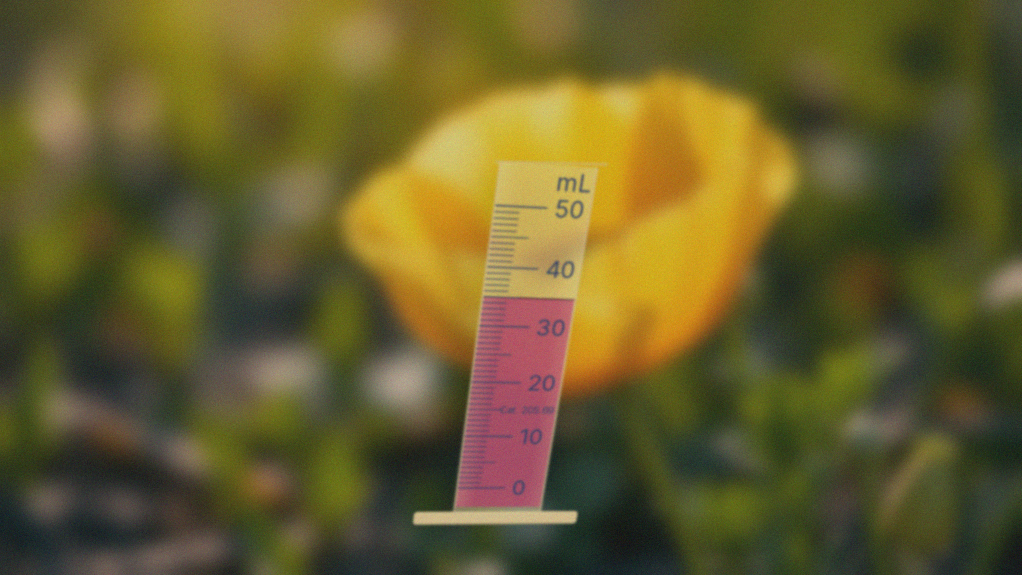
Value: 35
